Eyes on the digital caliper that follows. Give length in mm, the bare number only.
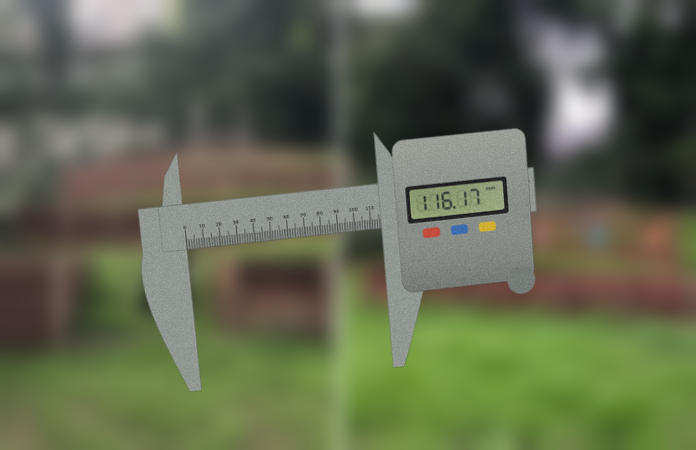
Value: 116.17
